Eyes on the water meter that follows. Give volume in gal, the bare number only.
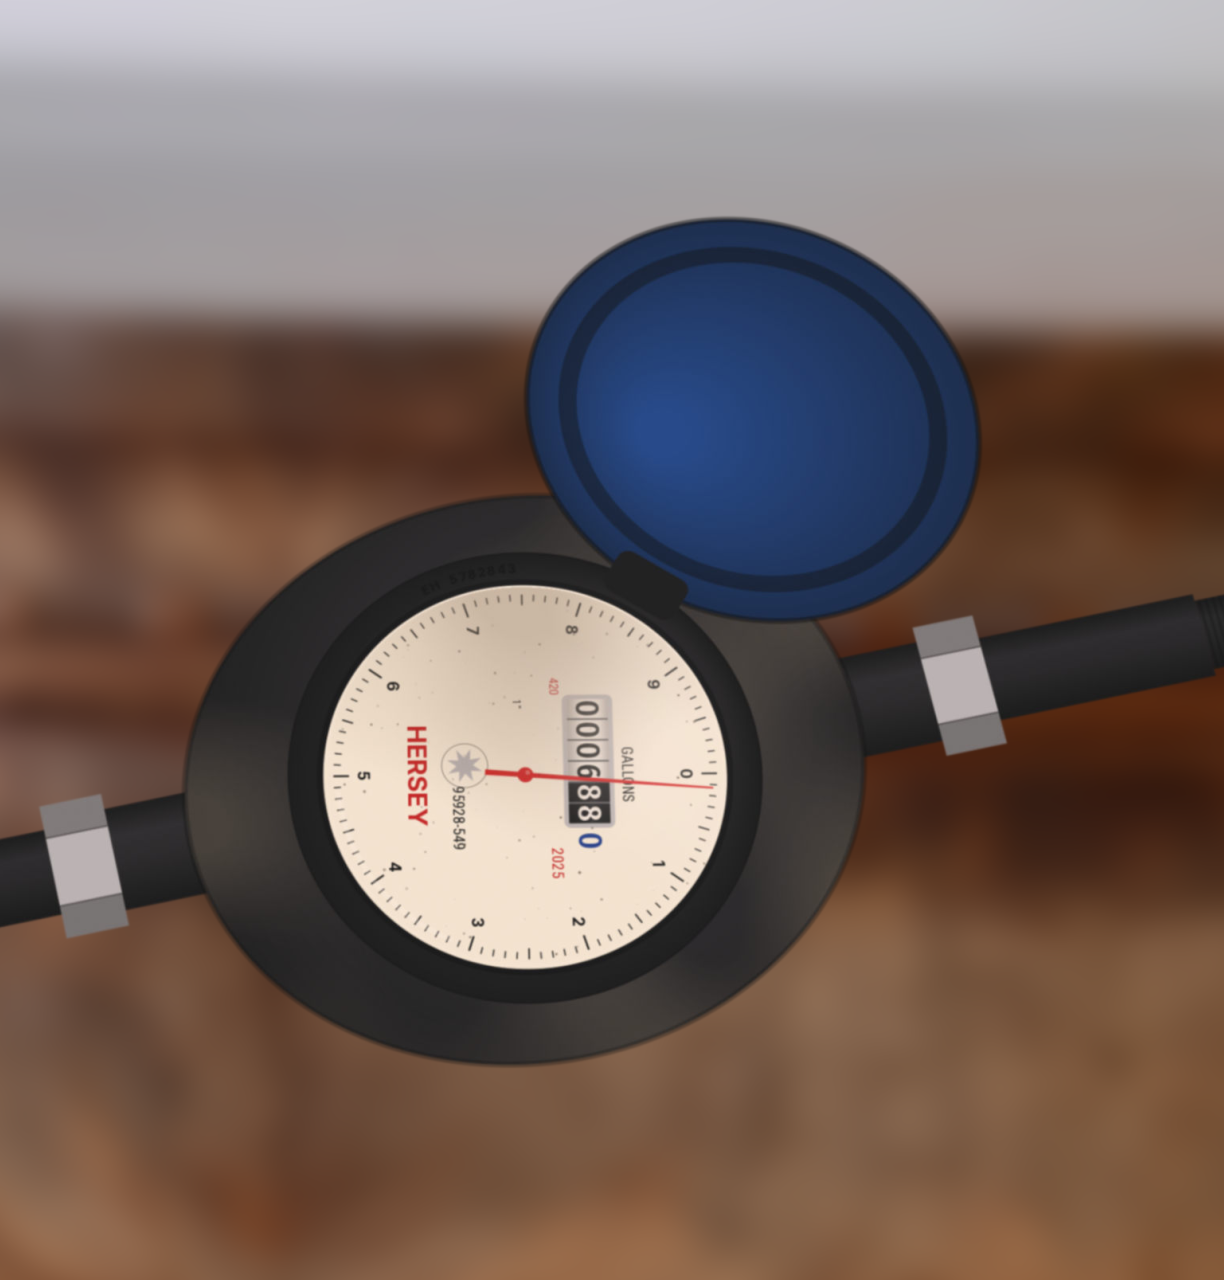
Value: 6880.1
